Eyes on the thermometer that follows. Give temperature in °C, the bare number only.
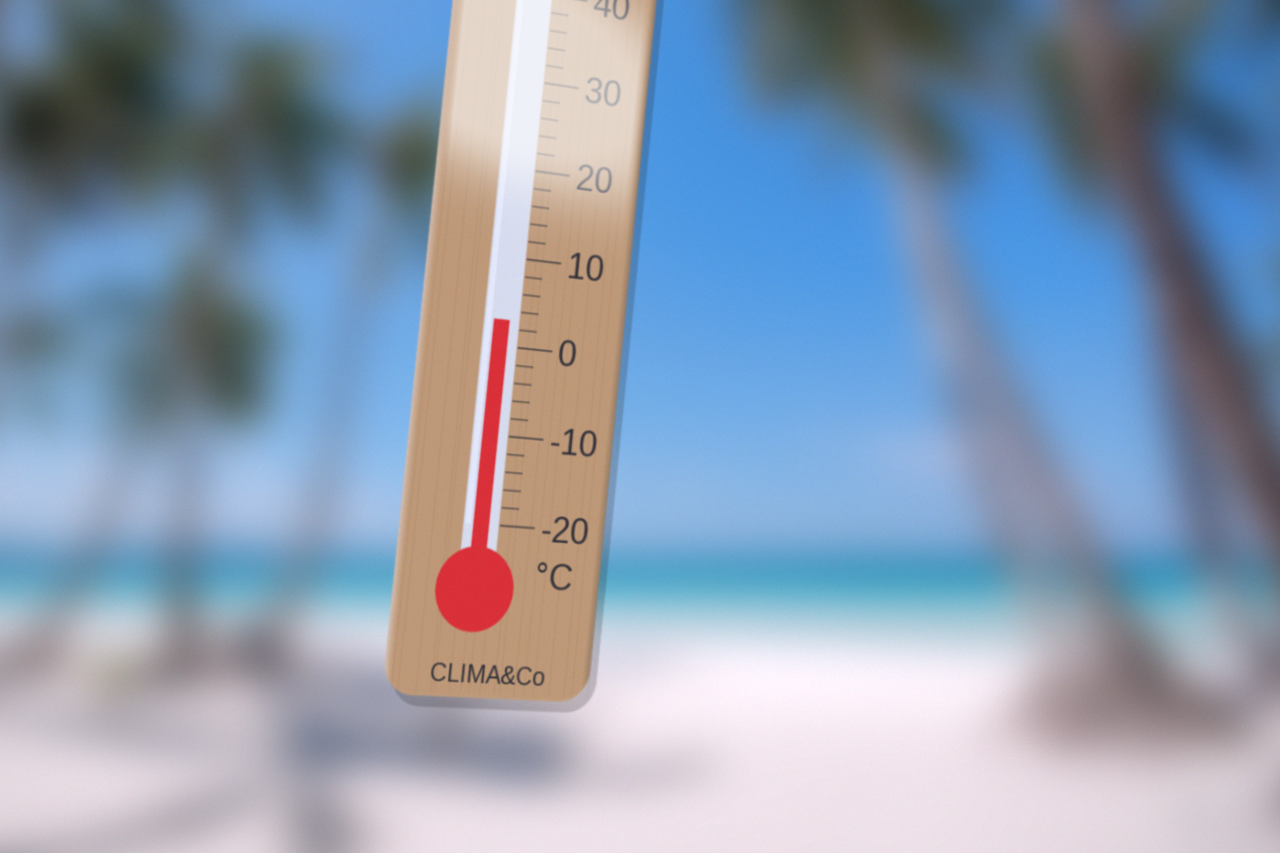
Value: 3
